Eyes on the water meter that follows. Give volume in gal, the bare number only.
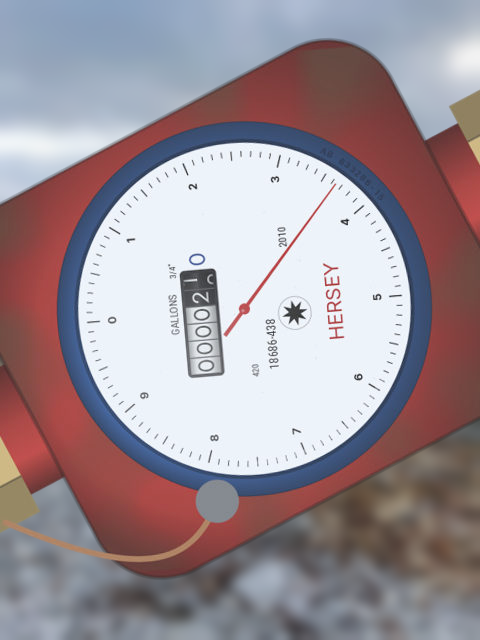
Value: 213.6
